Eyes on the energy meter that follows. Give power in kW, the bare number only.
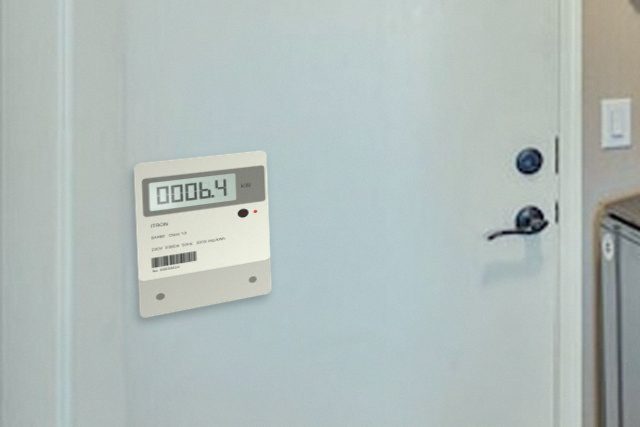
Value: 6.4
